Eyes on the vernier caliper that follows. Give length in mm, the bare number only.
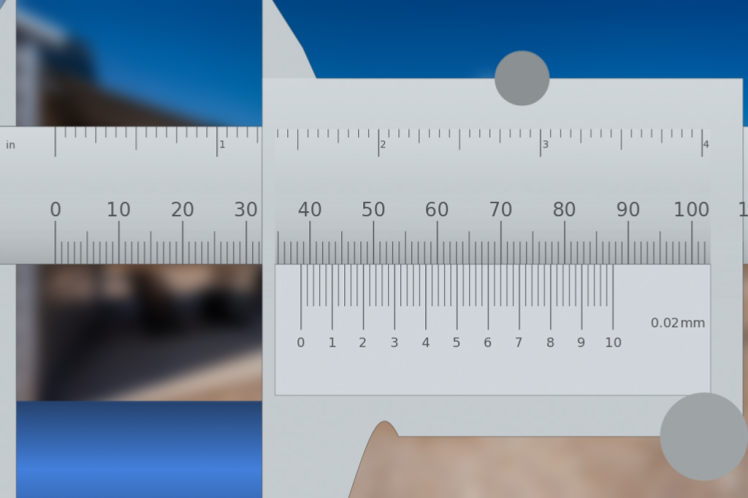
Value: 38.6
